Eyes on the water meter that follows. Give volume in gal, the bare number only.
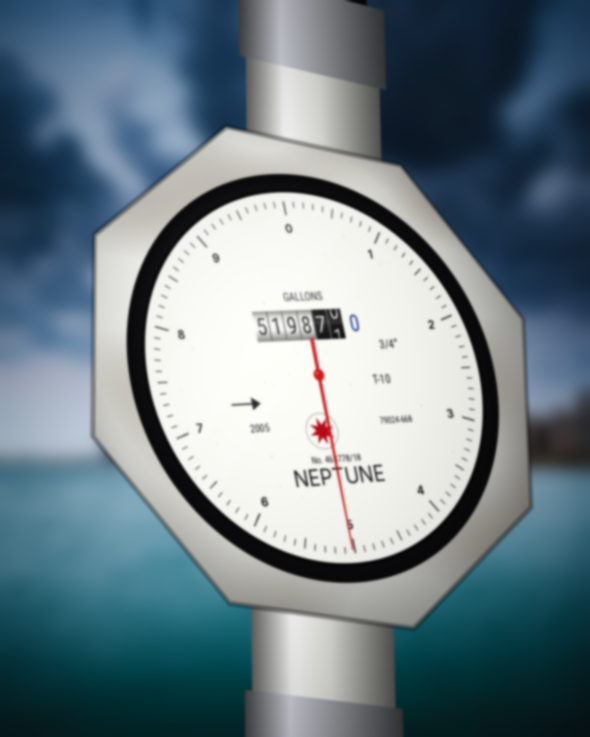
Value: 5198705.0
